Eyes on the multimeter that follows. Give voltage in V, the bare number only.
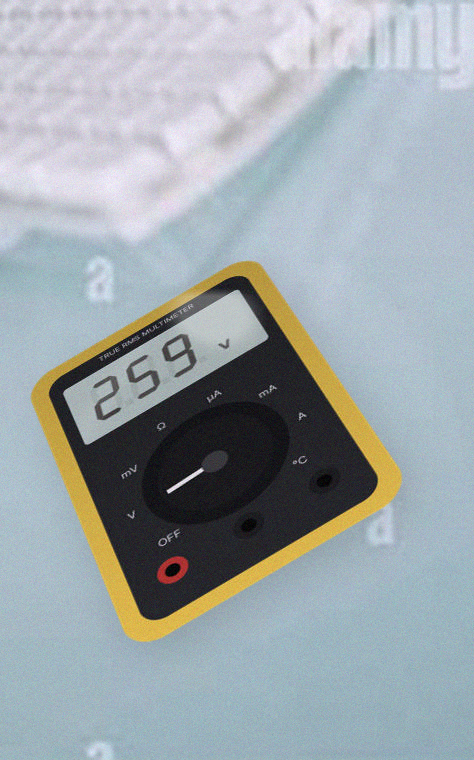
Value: 259
